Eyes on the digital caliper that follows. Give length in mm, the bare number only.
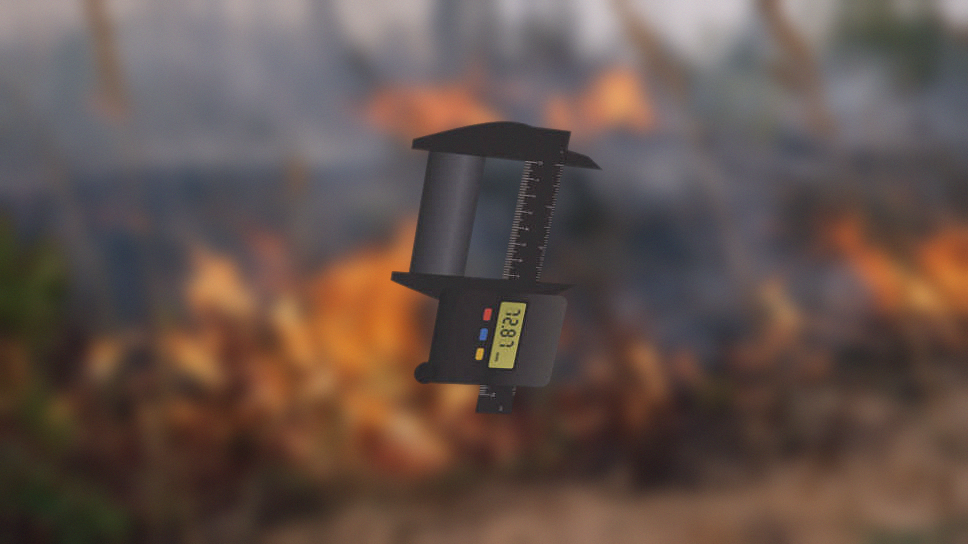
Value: 72.87
